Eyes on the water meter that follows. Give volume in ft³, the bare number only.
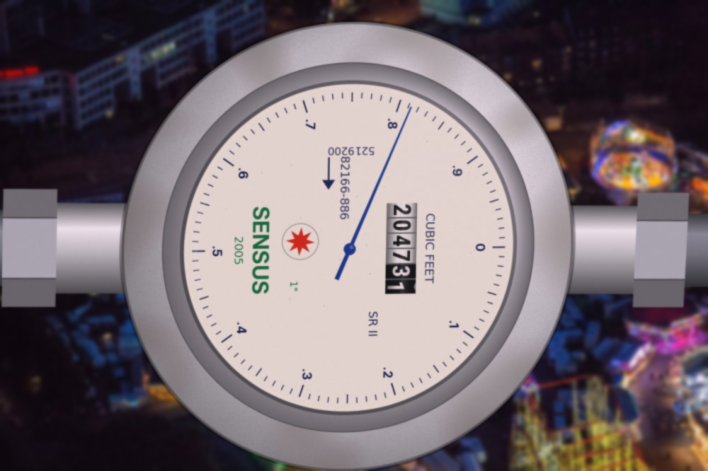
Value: 204730.81
